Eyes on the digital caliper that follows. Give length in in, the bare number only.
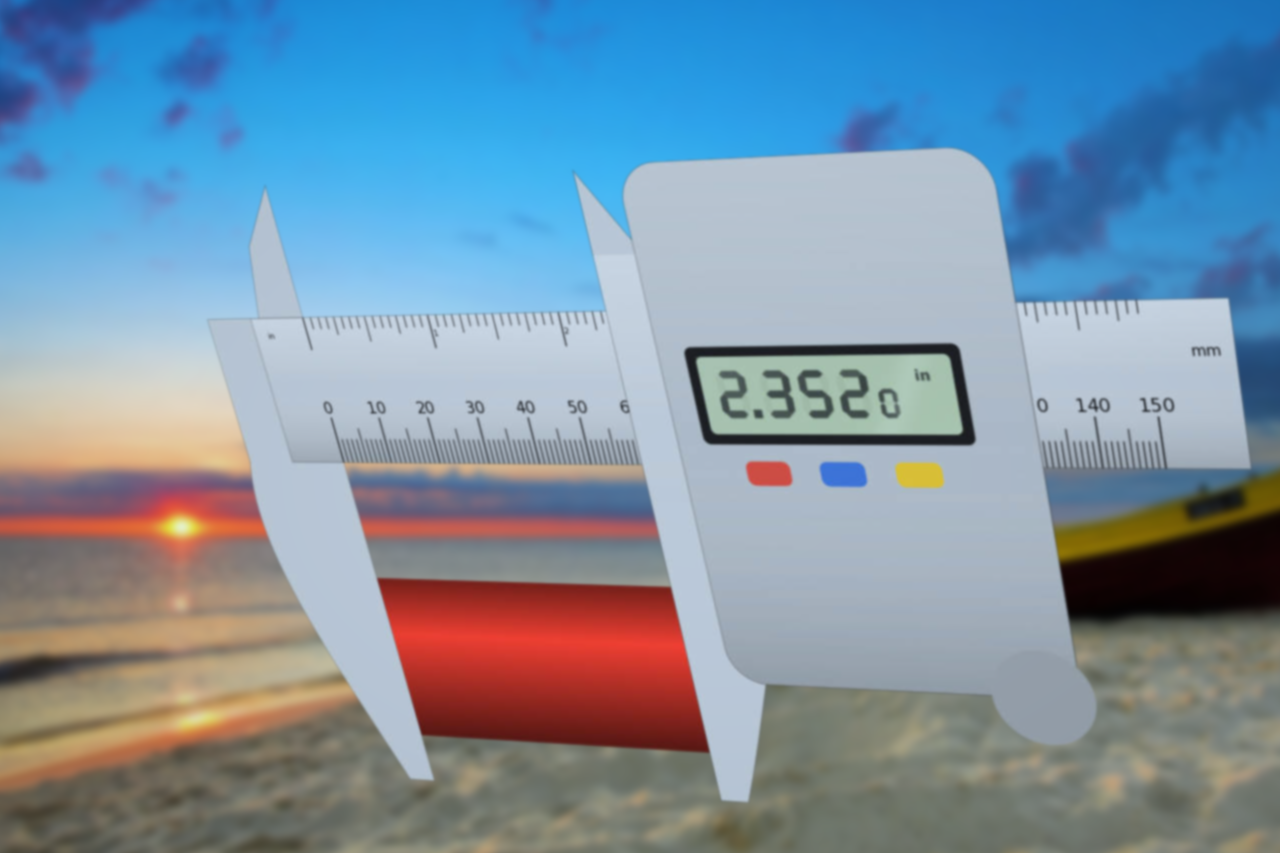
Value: 2.3520
